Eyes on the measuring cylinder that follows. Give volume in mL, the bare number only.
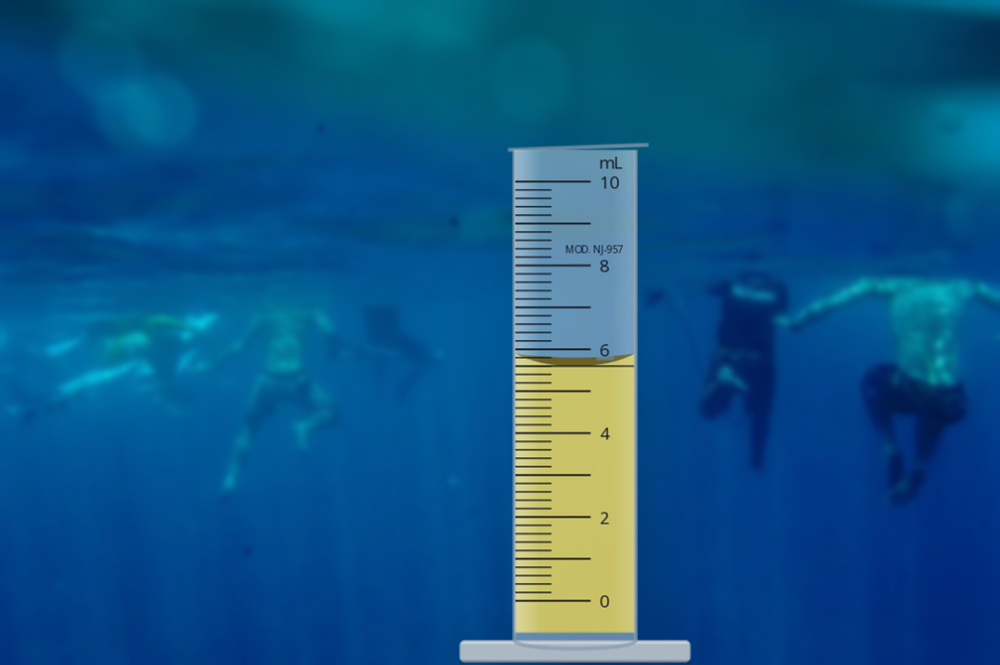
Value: 5.6
